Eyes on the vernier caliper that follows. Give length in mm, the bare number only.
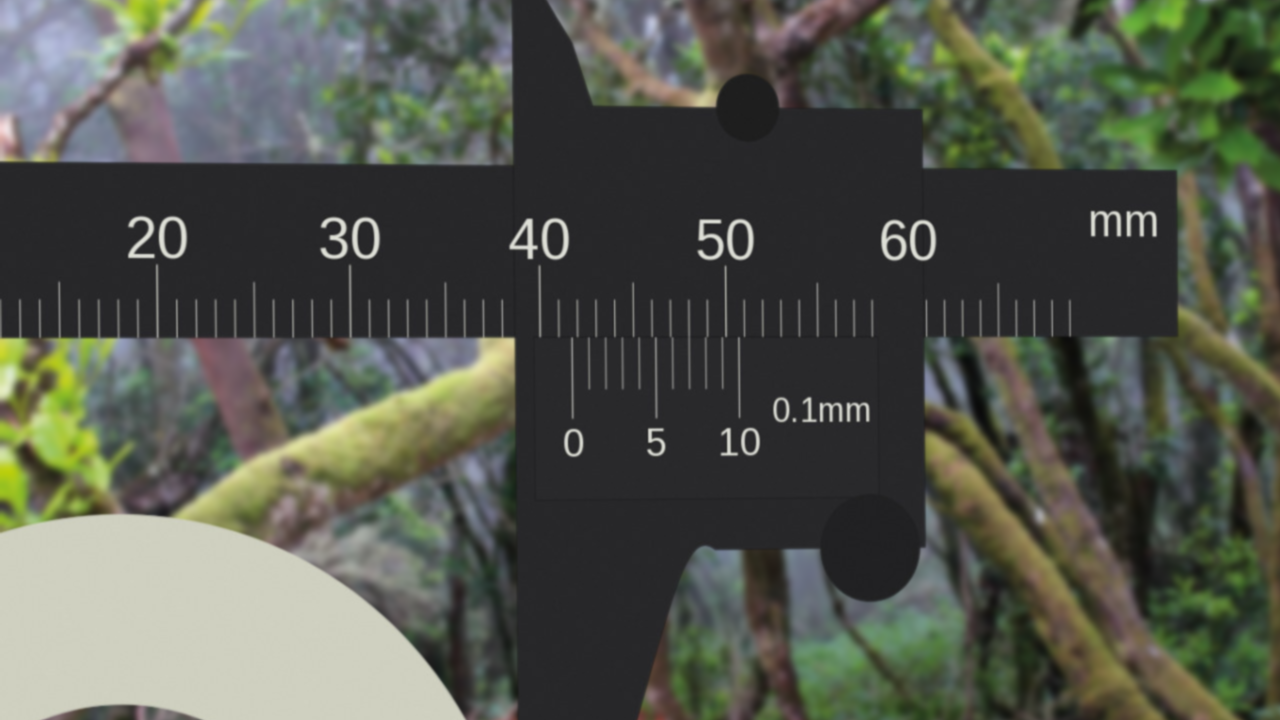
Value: 41.7
